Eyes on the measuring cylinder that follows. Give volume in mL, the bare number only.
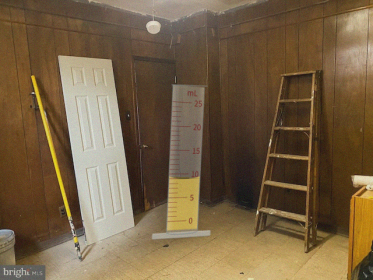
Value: 9
